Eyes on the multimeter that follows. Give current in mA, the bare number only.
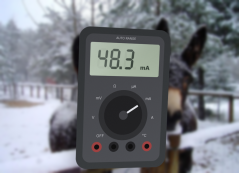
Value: 48.3
